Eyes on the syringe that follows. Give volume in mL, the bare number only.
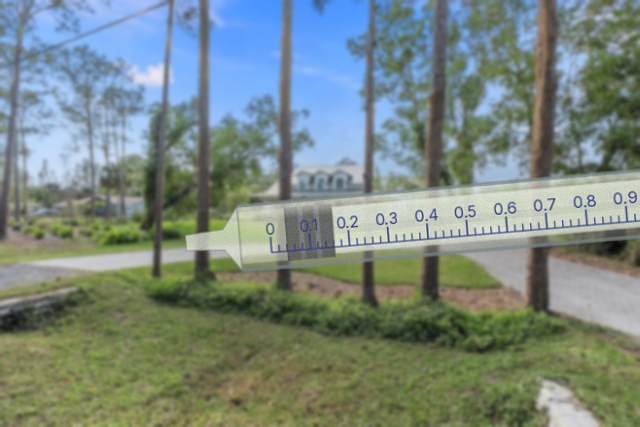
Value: 0.04
